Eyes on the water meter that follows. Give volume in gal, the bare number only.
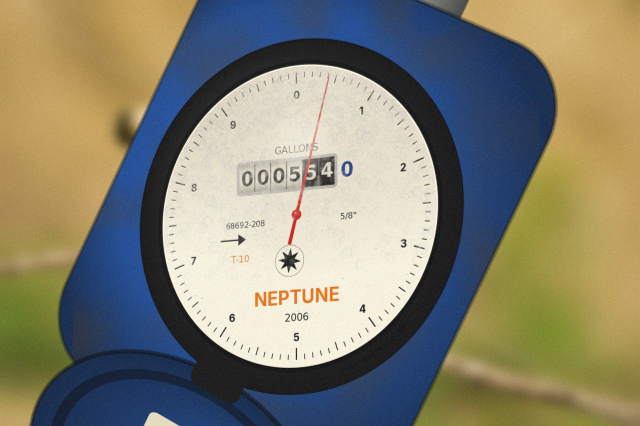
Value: 5540.4
